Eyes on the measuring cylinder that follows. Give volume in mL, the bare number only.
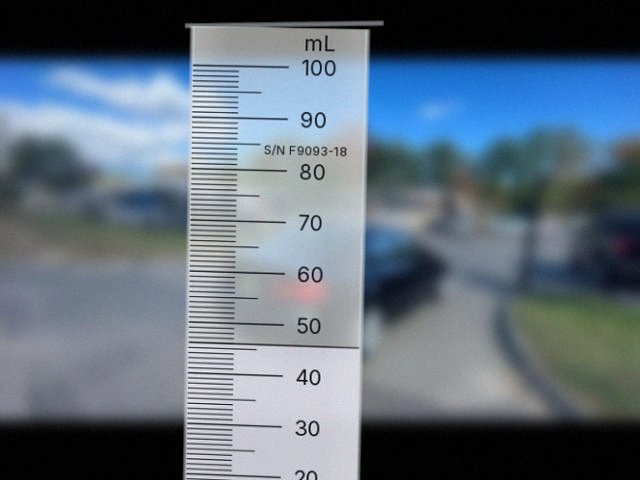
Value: 46
